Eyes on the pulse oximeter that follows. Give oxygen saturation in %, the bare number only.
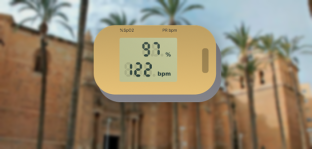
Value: 97
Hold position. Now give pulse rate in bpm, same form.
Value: 122
